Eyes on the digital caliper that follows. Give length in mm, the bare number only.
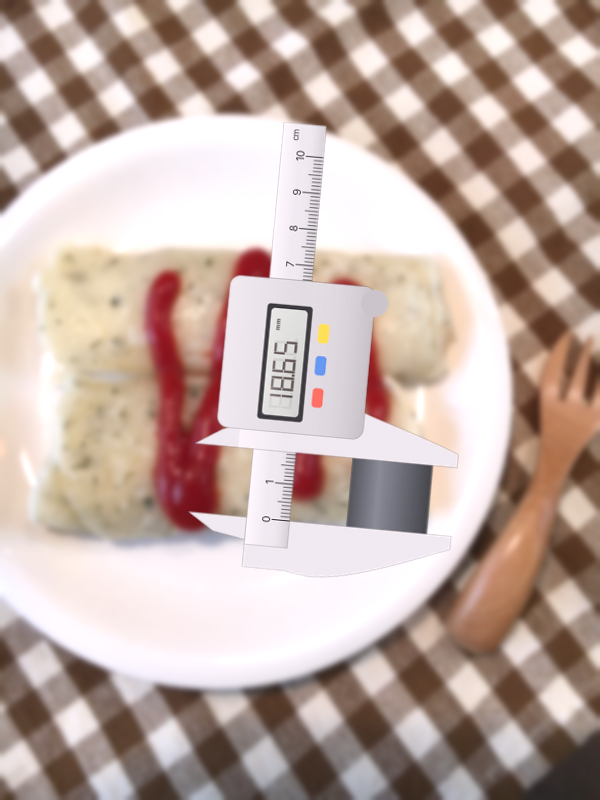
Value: 18.65
